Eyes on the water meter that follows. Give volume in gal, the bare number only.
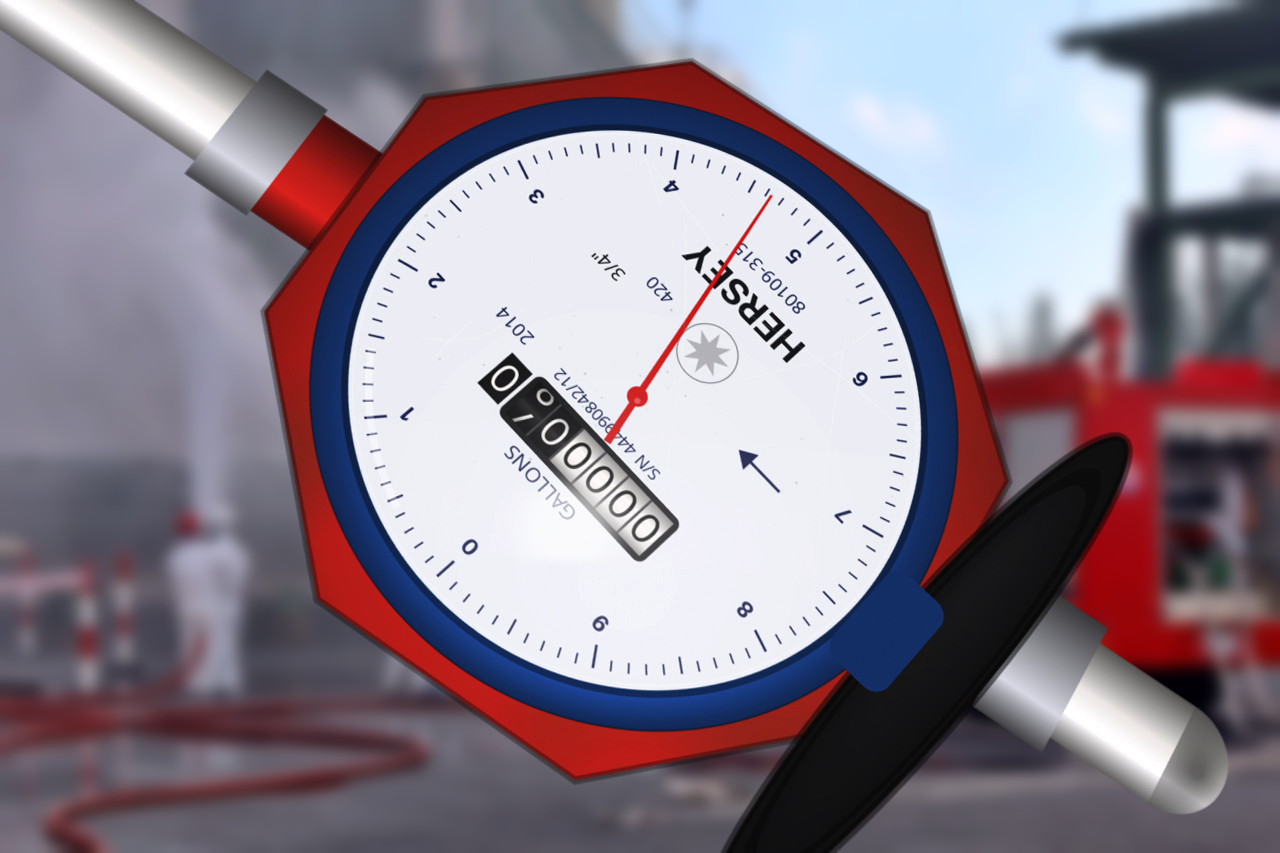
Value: 74.6
